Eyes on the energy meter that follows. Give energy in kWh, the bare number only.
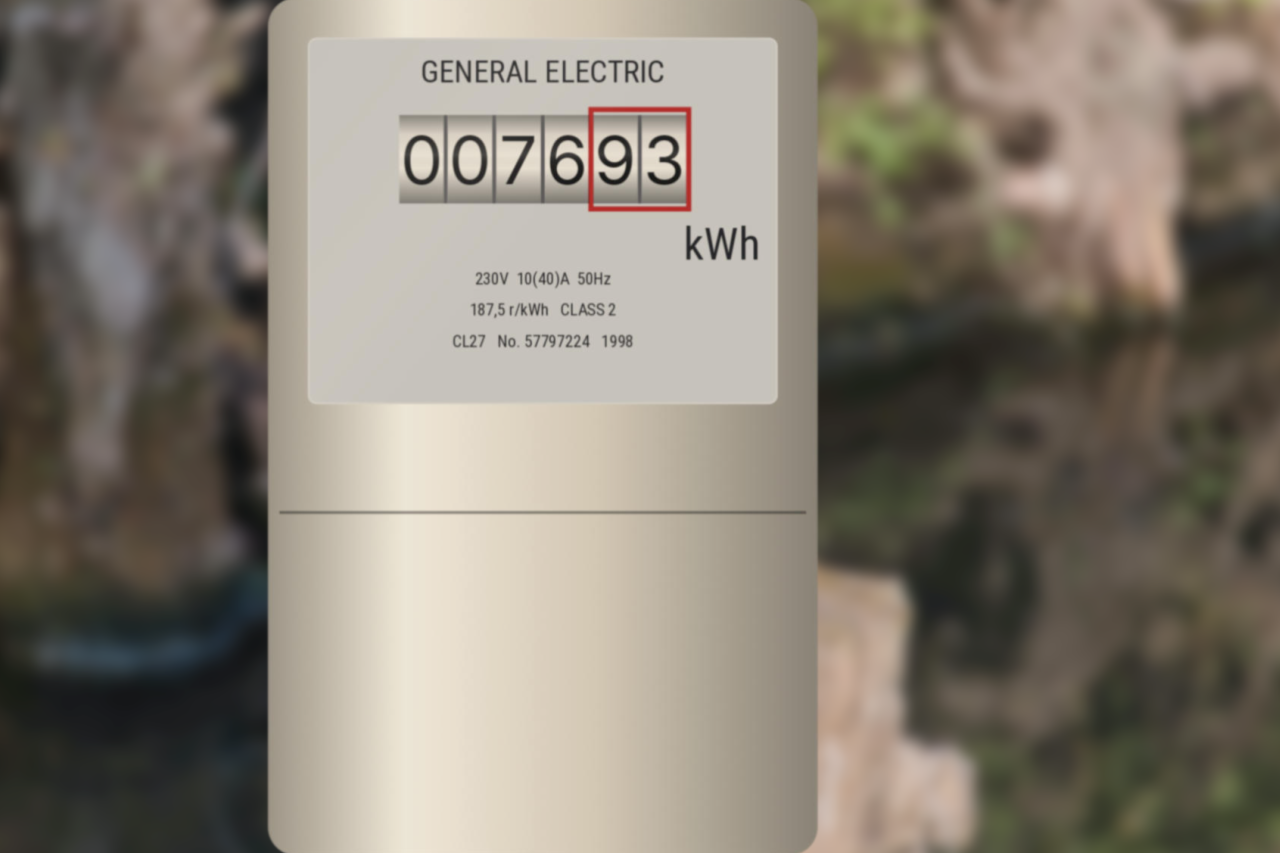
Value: 76.93
